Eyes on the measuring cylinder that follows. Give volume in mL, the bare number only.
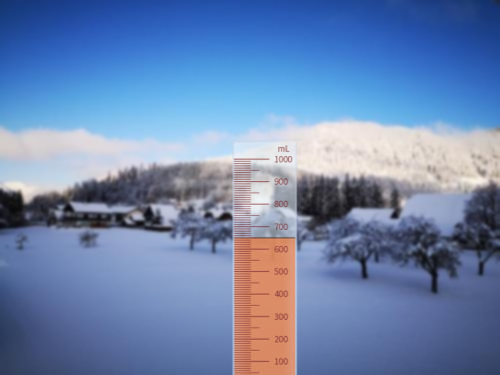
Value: 650
